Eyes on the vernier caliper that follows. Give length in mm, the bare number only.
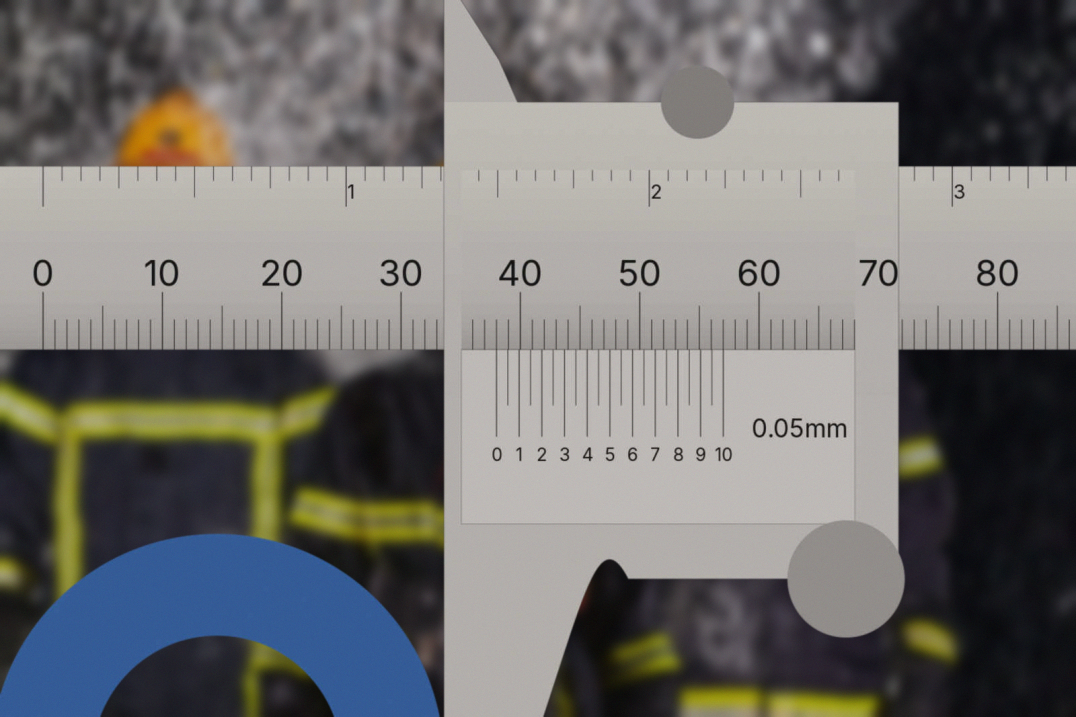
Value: 38.0
